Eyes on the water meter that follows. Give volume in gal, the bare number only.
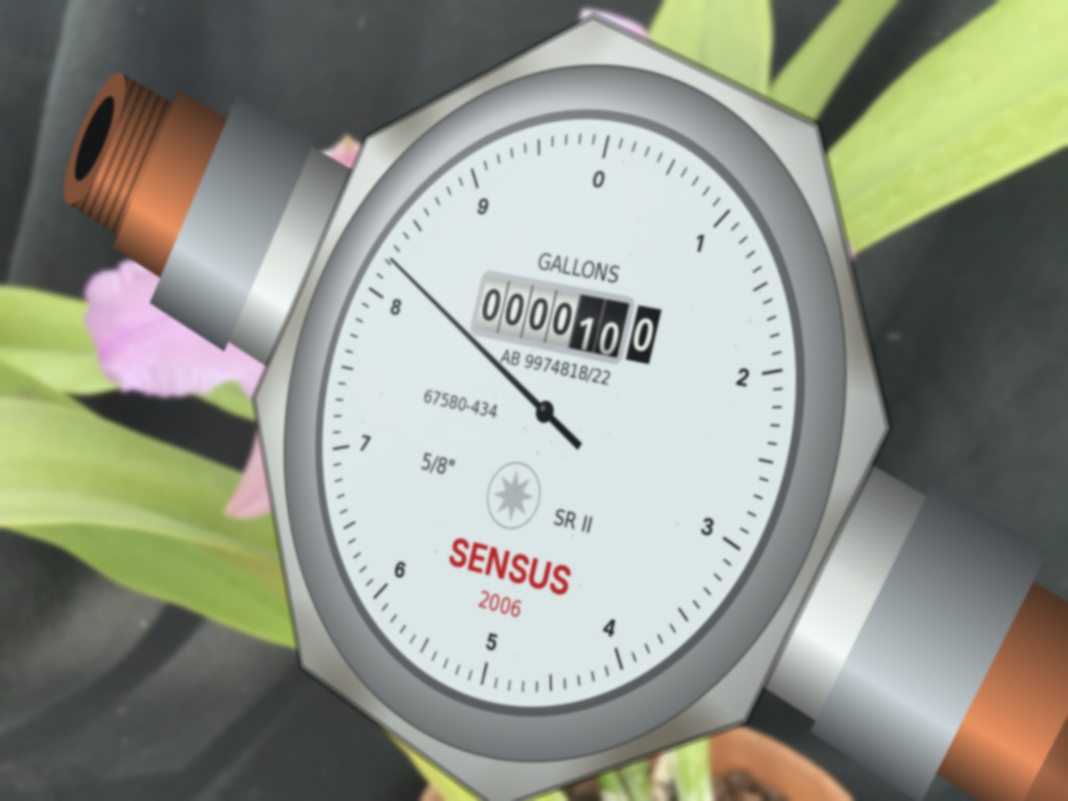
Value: 98.2
